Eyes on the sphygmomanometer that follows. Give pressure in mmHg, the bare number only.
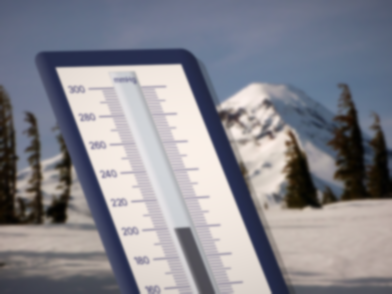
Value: 200
